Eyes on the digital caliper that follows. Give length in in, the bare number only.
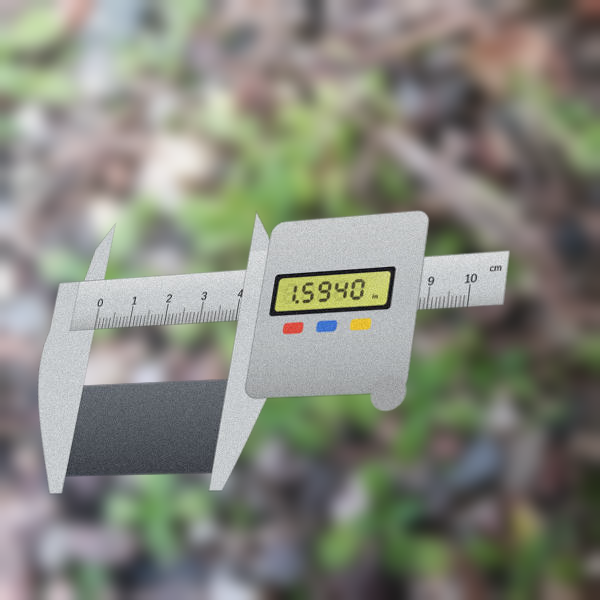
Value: 1.5940
